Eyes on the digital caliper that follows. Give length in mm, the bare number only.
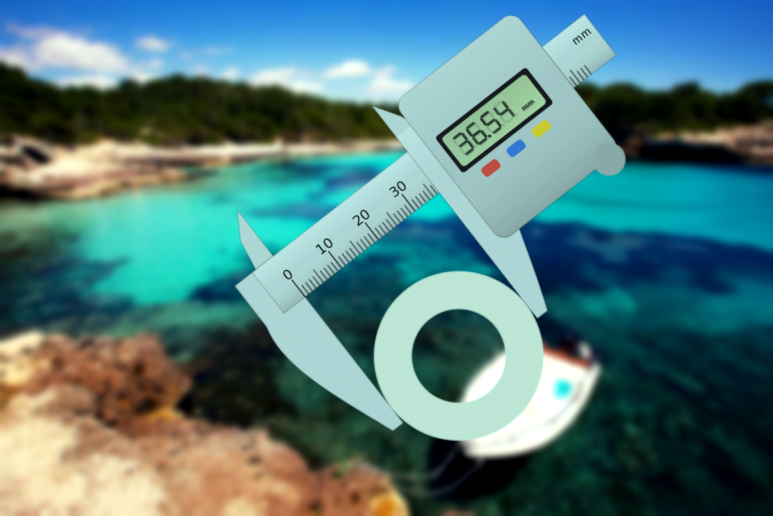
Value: 36.54
